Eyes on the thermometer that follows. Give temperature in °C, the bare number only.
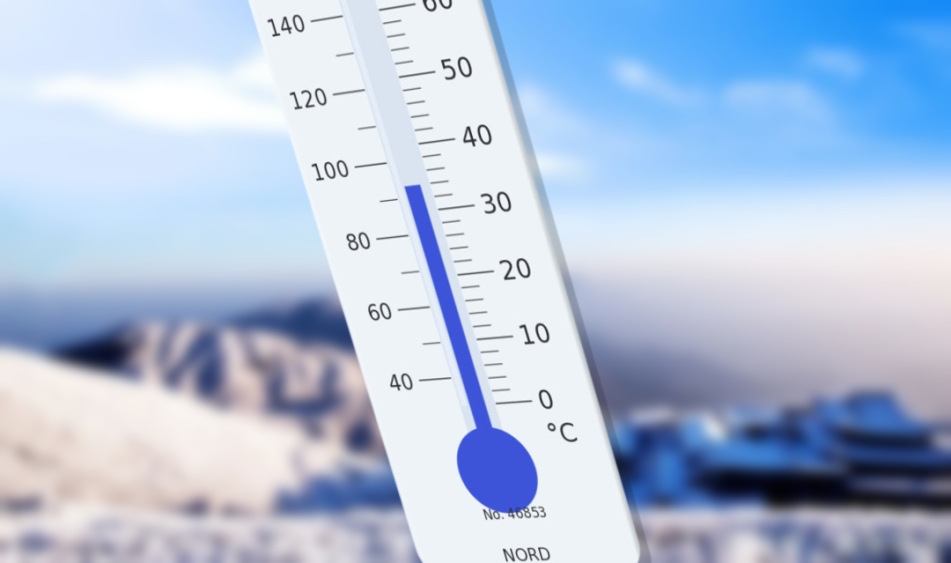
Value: 34
